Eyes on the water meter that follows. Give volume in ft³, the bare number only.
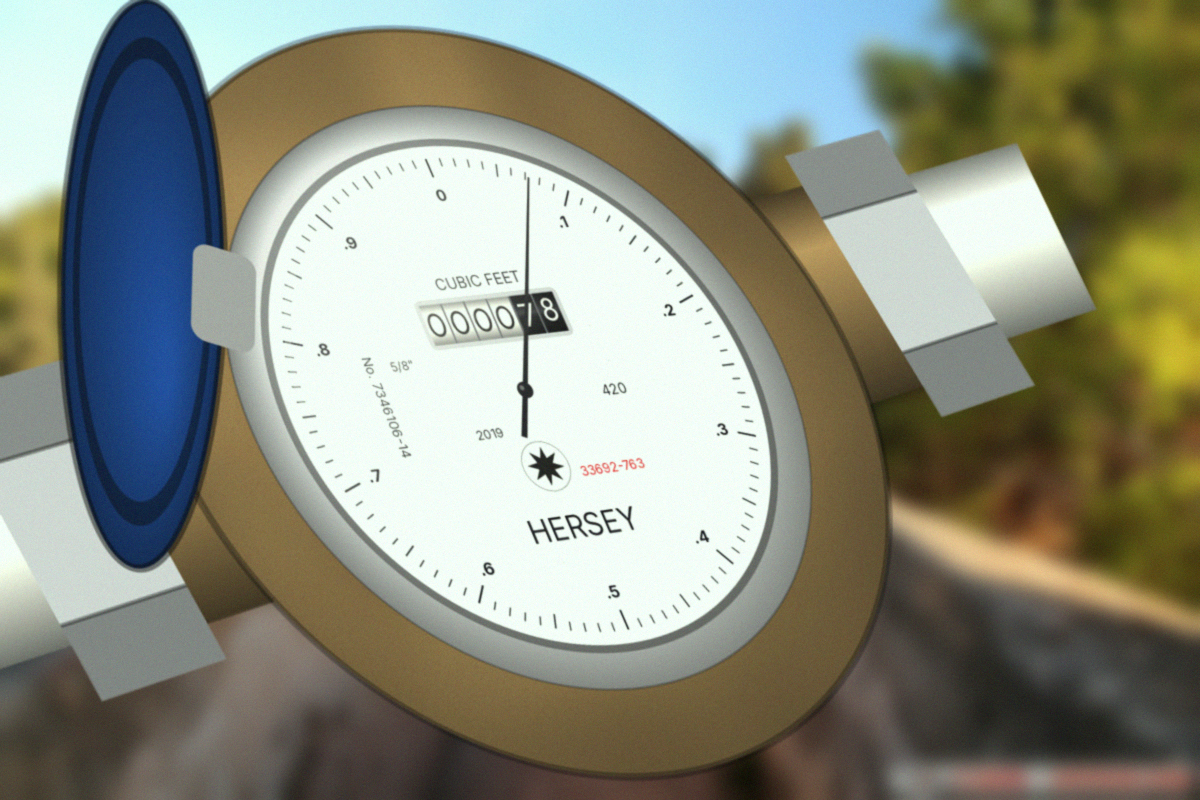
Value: 78.07
